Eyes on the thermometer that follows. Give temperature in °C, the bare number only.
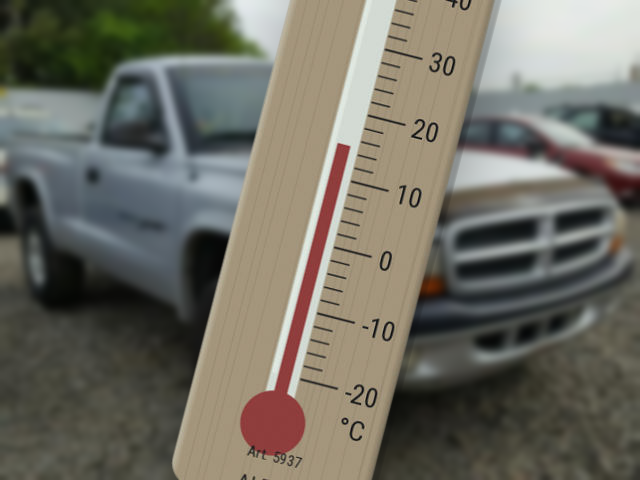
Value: 15
